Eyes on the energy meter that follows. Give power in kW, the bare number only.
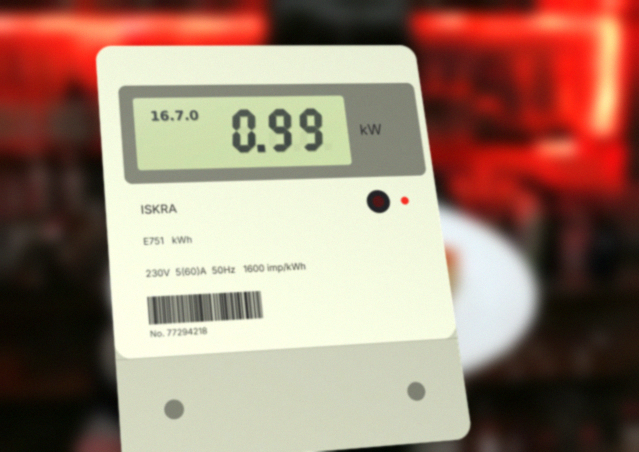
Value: 0.99
